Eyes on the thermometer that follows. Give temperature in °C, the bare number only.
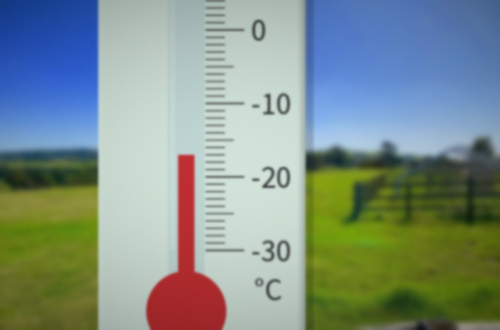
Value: -17
